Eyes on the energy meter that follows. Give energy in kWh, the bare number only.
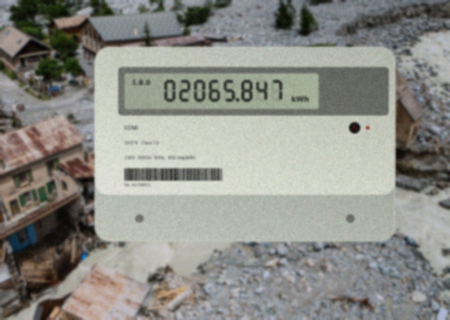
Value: 2065.847
